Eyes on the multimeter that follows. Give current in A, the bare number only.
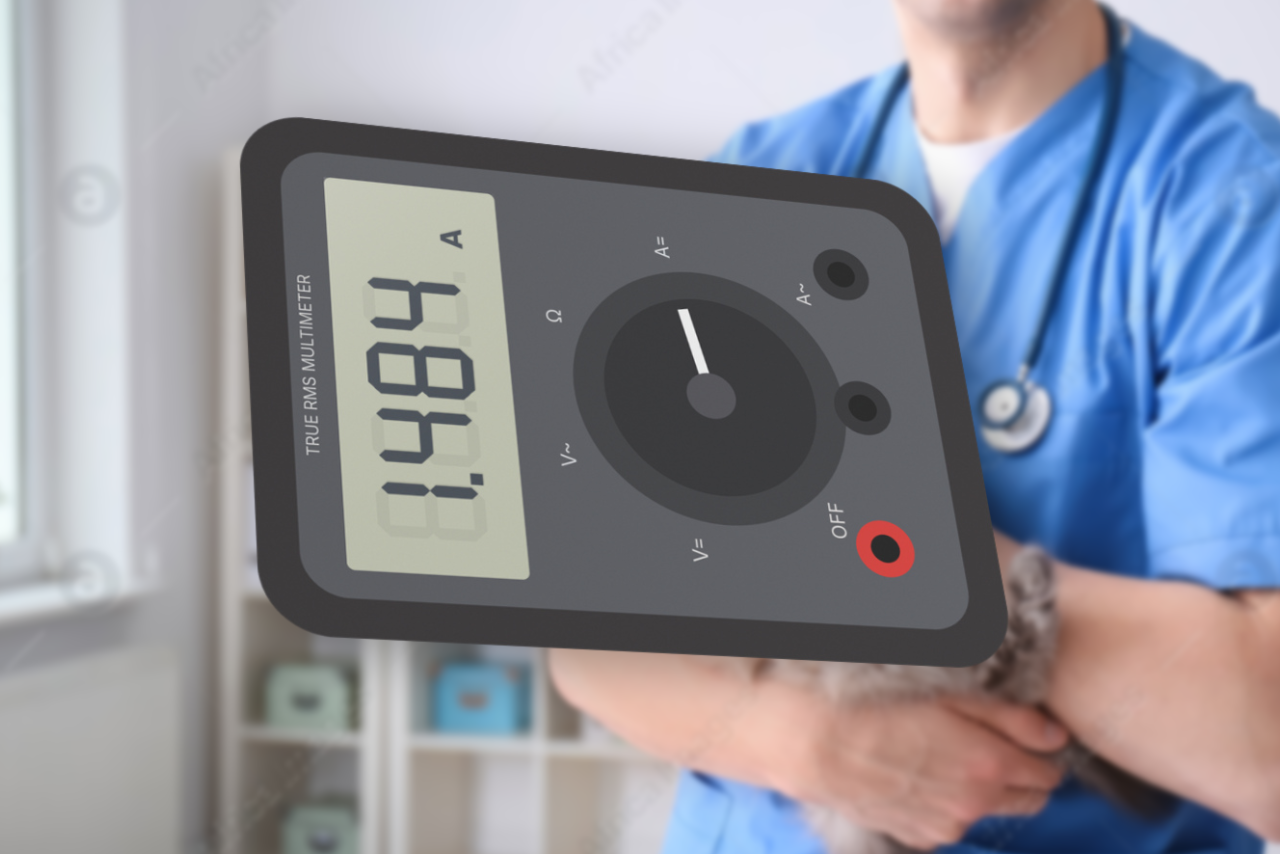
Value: 1.484
